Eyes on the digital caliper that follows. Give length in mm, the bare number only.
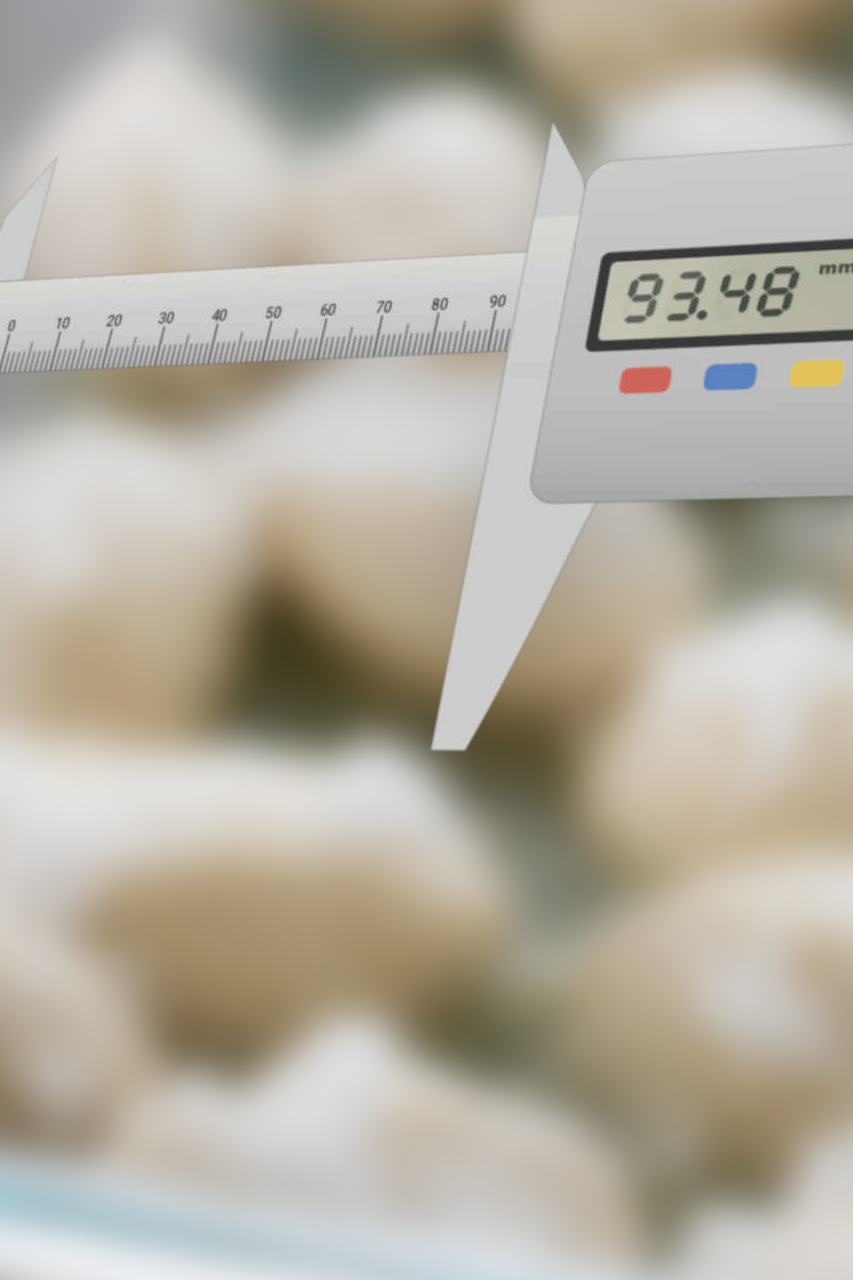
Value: 93.48
